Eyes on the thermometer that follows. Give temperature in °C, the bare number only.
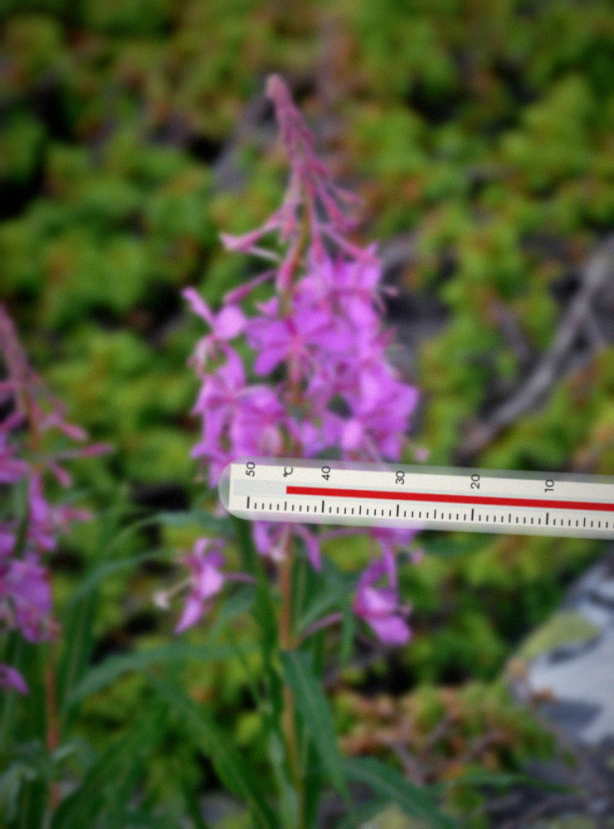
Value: 45
